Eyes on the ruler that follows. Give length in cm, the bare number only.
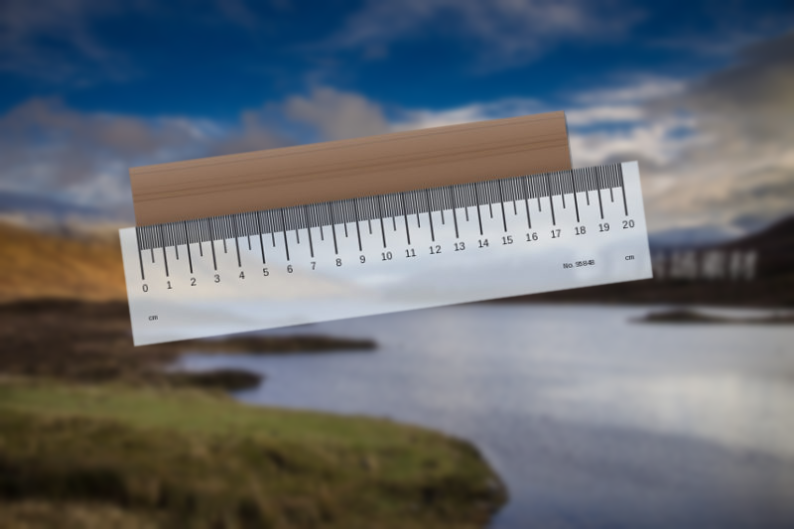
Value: 18
